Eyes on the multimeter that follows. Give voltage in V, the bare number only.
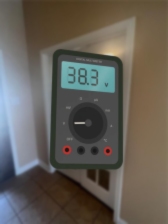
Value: 38.3
